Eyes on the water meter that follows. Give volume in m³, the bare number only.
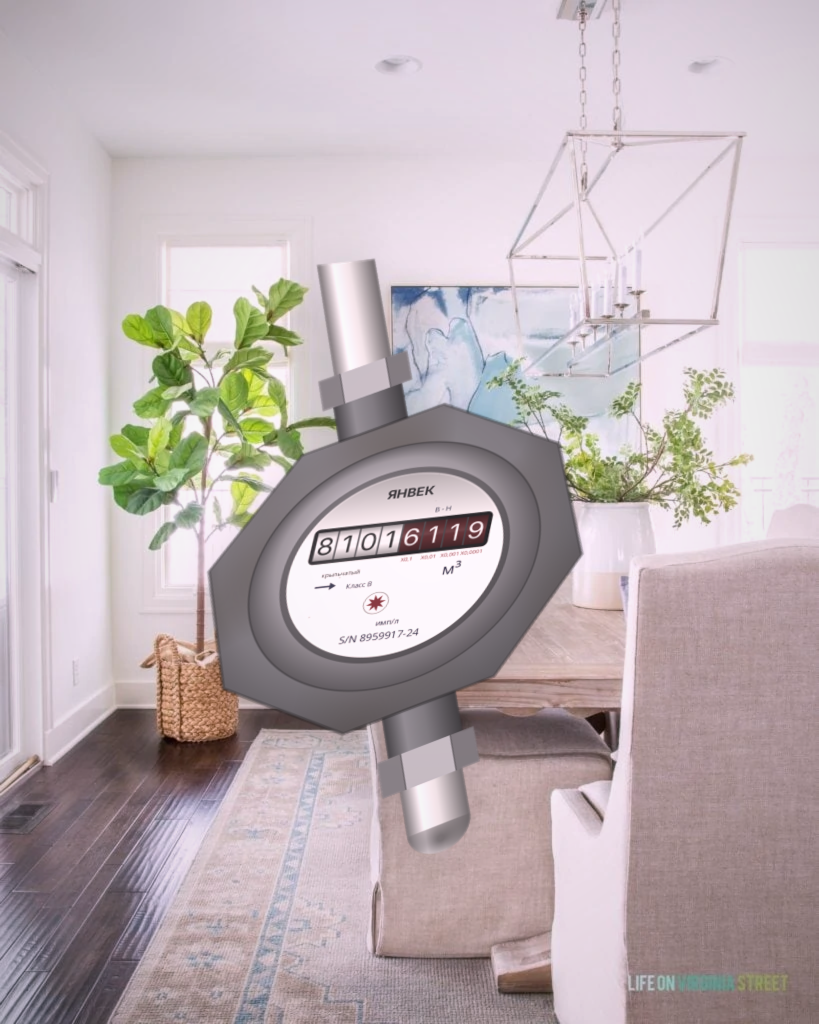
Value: 8101.6119
